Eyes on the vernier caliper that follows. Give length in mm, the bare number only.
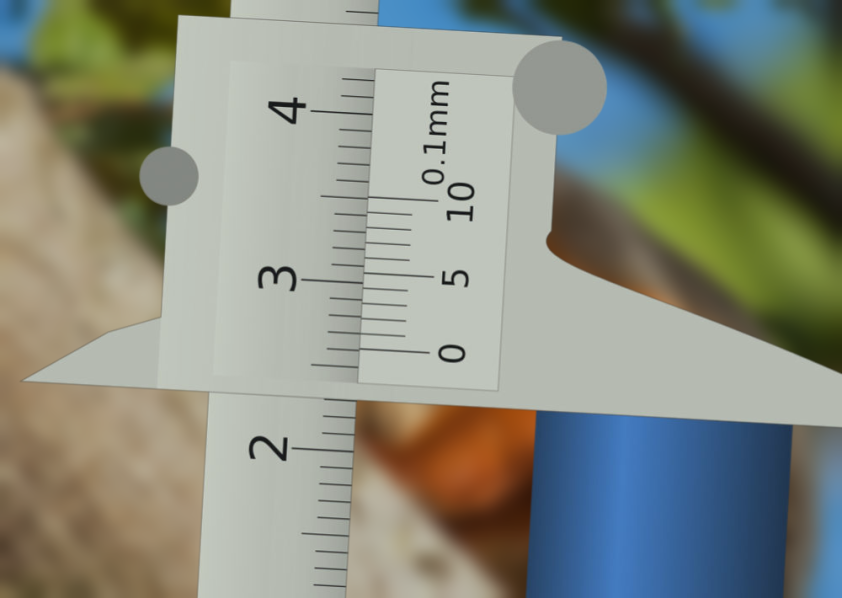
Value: 26.1
